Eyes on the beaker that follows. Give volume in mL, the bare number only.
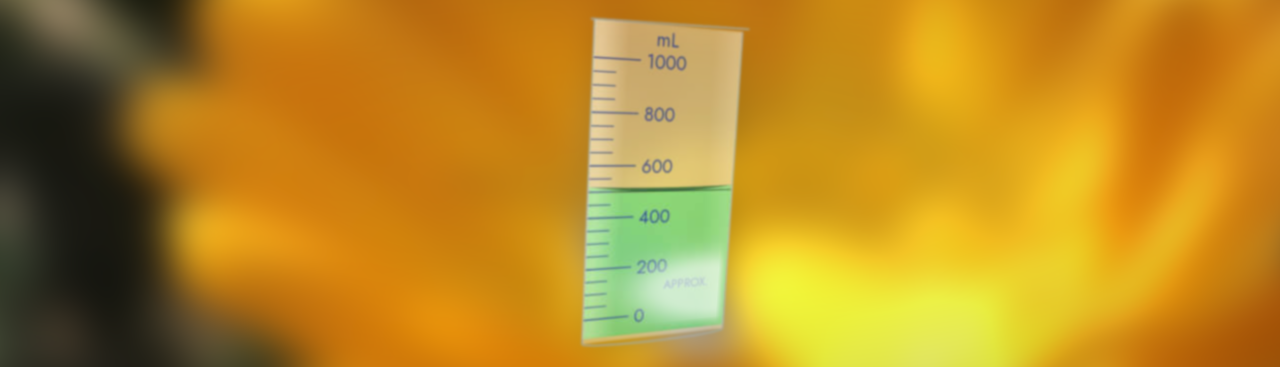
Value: 500
